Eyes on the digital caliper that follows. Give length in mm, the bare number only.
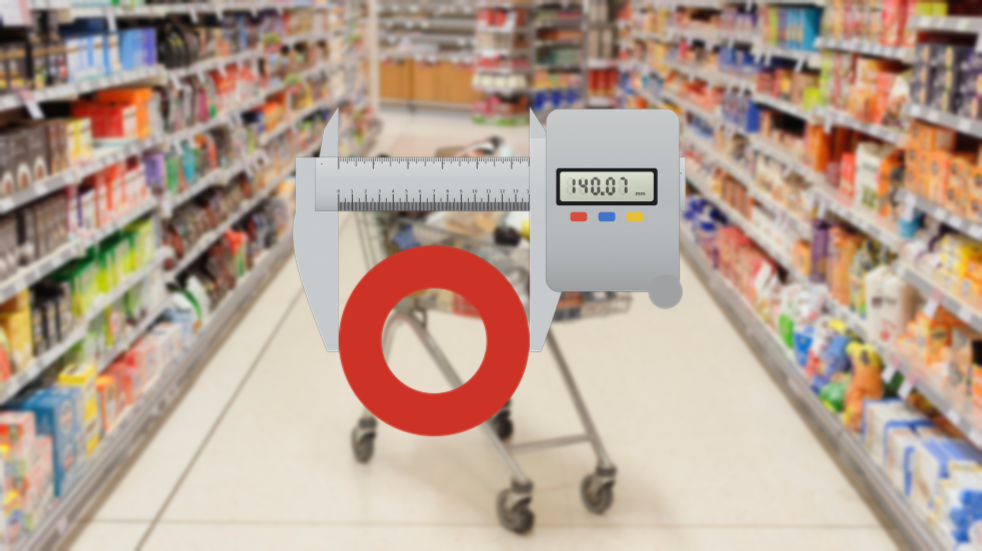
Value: 140.07
